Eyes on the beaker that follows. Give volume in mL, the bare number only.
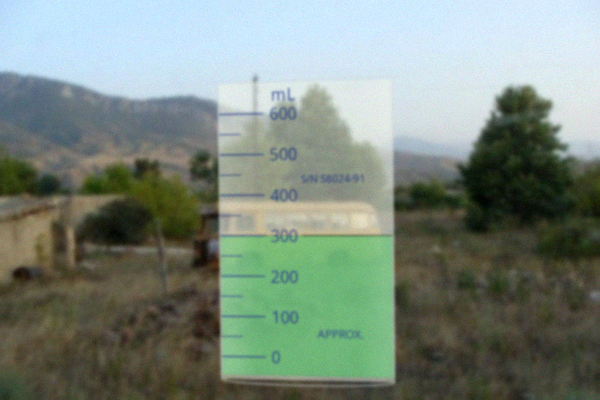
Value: 300
